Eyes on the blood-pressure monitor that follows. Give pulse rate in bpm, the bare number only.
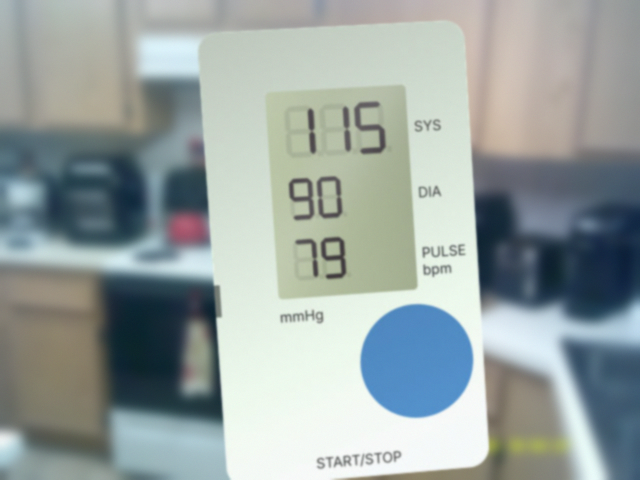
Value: 79
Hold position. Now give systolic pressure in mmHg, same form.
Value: 115
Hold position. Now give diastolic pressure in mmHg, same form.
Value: 90
